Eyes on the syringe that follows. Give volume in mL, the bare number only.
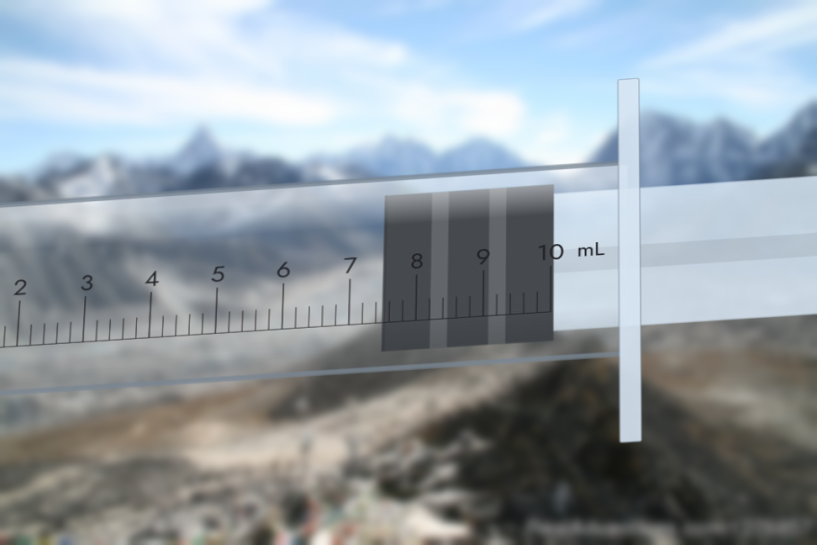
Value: 7.5
